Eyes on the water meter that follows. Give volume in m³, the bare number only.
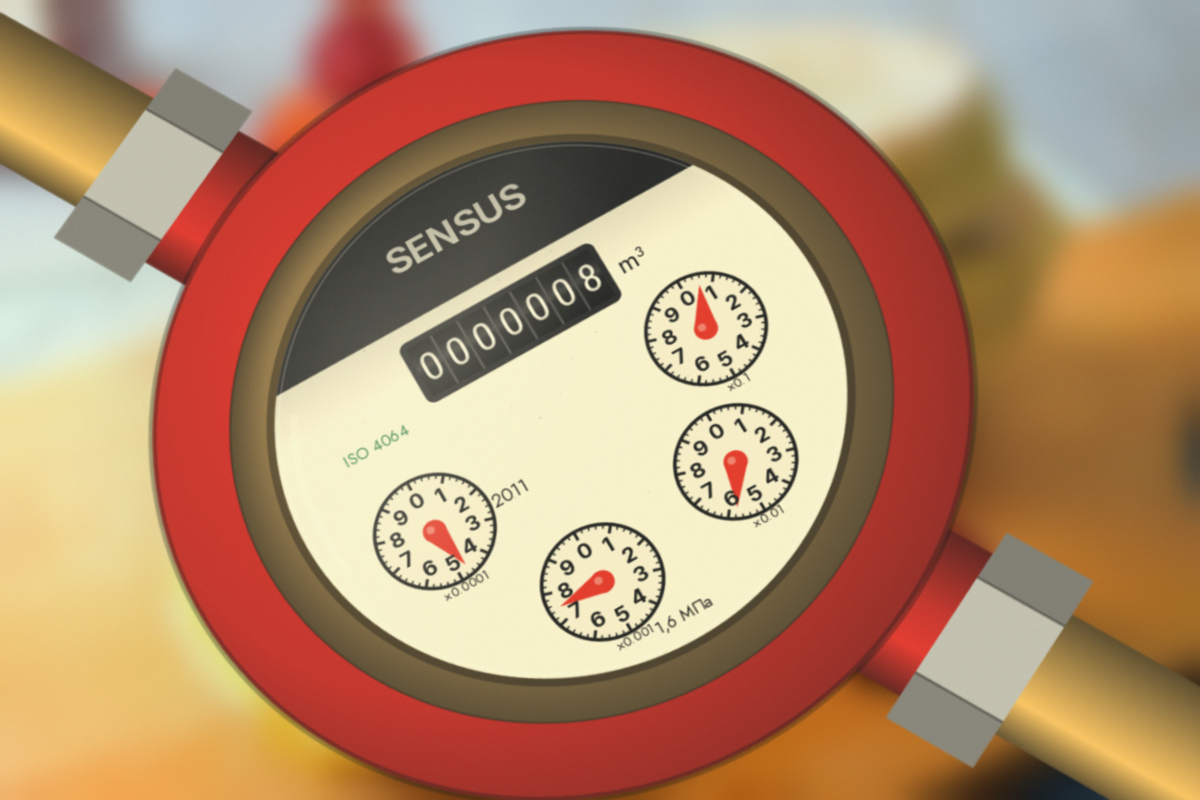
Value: 8.0574
